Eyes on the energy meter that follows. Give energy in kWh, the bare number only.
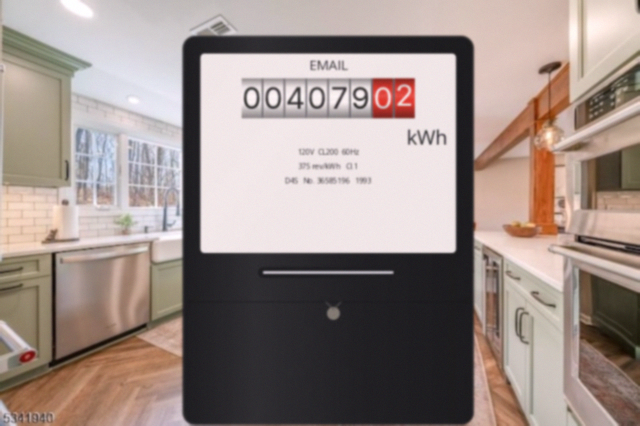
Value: 4079.02
